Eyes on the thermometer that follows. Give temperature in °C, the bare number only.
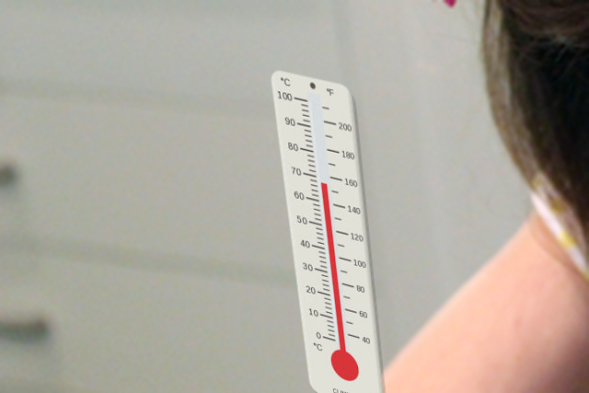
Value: 68
